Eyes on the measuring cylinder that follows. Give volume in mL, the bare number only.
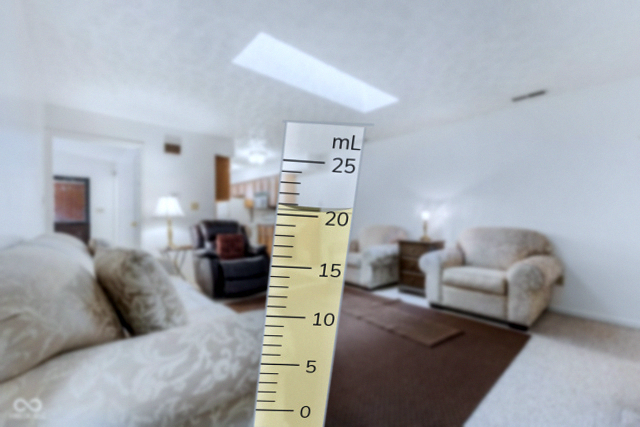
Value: 20.5
